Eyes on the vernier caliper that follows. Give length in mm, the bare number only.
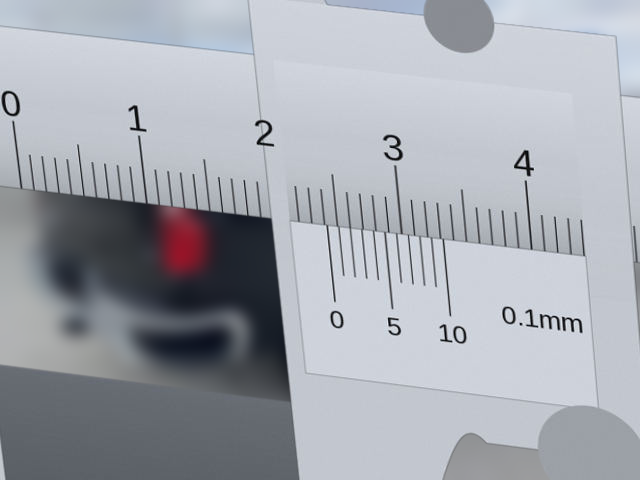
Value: 24.2
